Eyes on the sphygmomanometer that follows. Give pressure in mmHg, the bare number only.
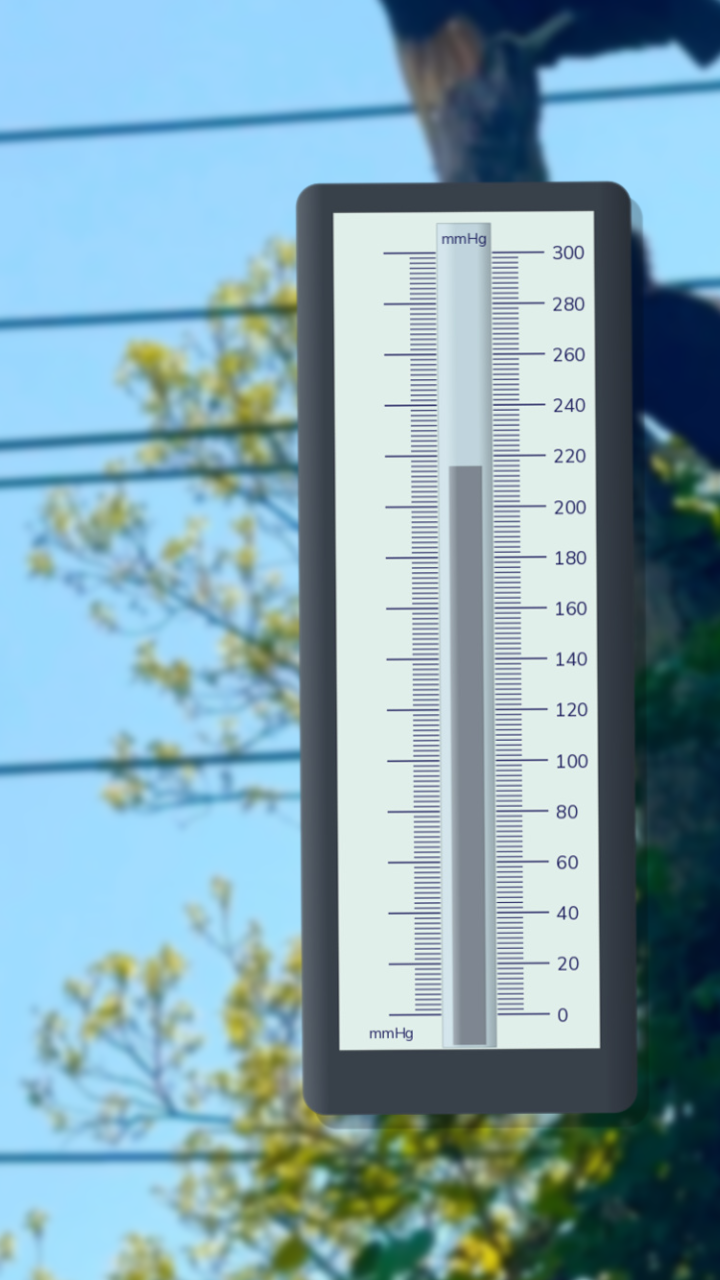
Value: 216
